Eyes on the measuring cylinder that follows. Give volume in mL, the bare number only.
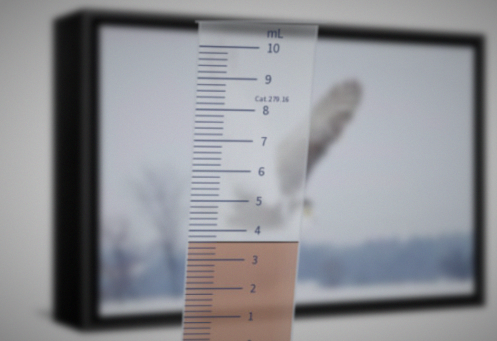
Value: 3.6
